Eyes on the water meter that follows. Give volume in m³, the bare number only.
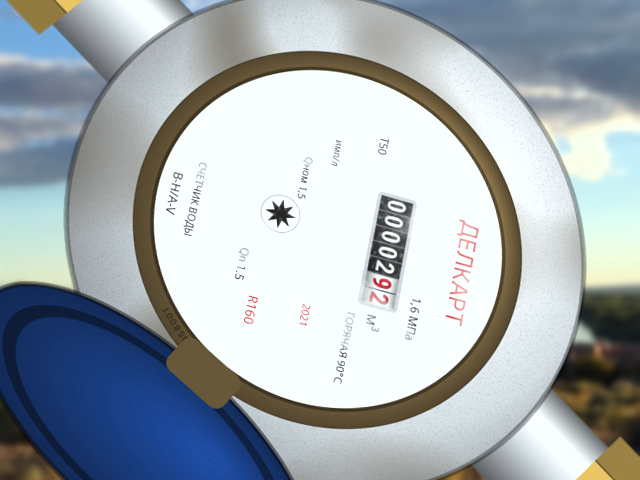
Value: 2.92
